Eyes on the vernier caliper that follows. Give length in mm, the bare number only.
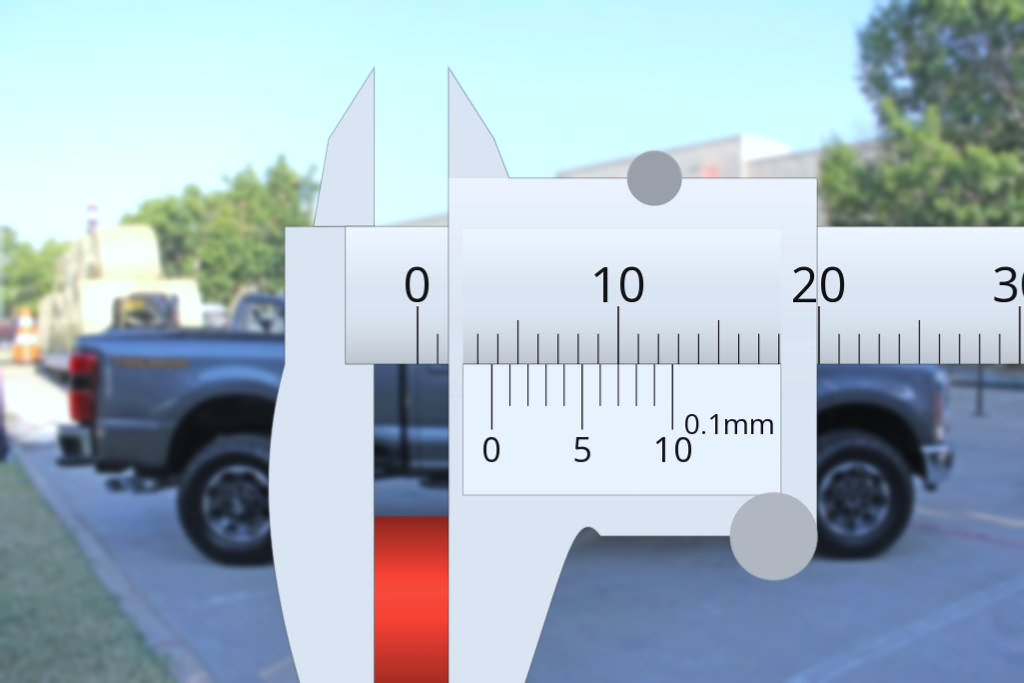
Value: 3.7
